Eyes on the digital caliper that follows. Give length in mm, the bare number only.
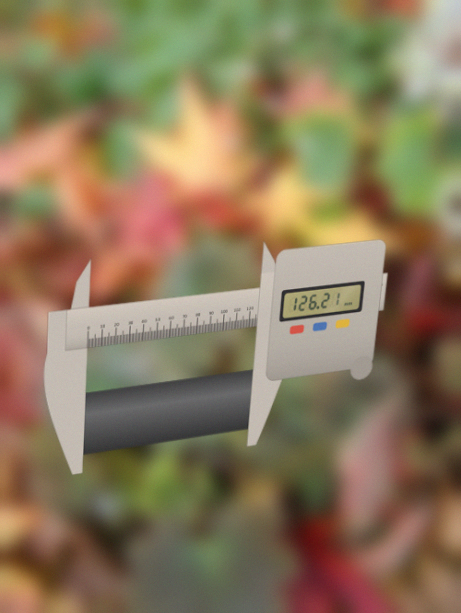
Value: 126.21
